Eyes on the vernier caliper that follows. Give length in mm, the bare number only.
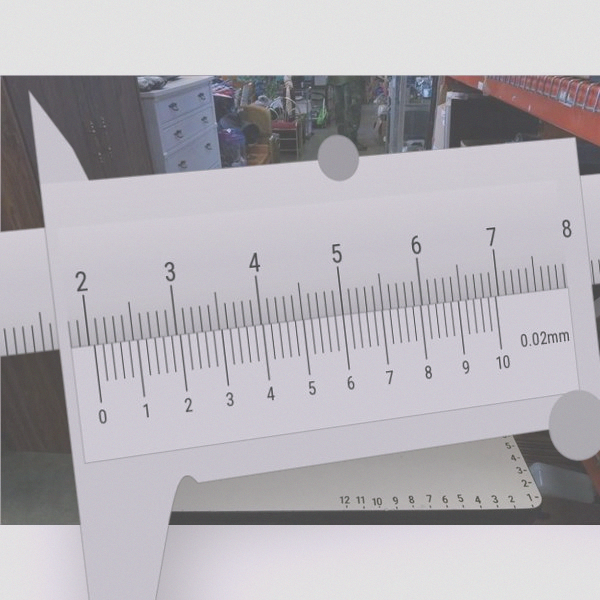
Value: 20.6
